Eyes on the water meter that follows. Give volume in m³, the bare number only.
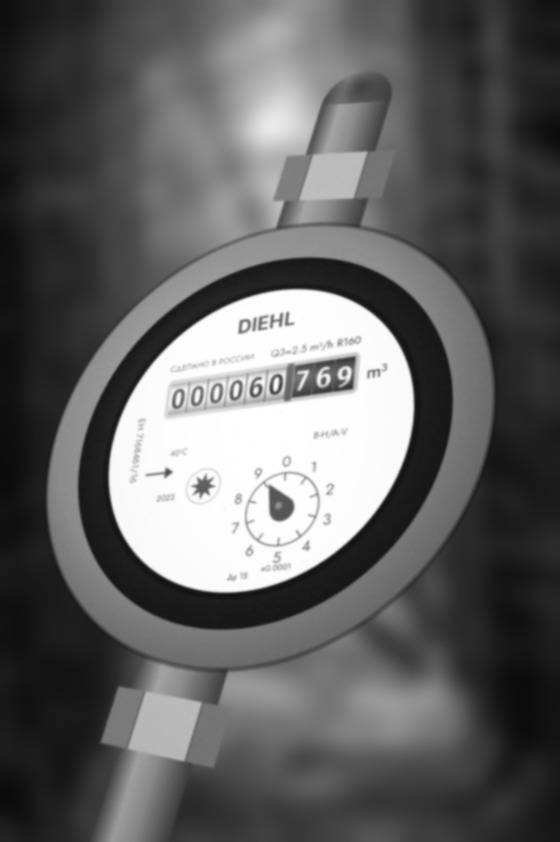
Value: 60.7689
